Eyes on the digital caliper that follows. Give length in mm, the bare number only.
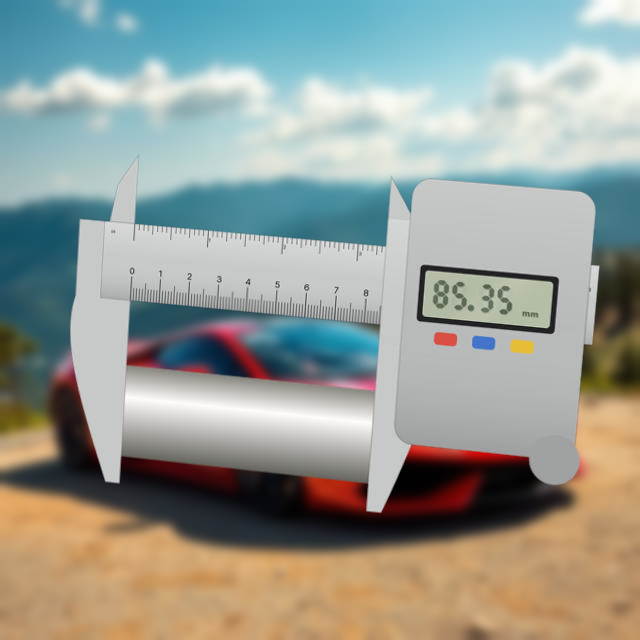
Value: 85.35
